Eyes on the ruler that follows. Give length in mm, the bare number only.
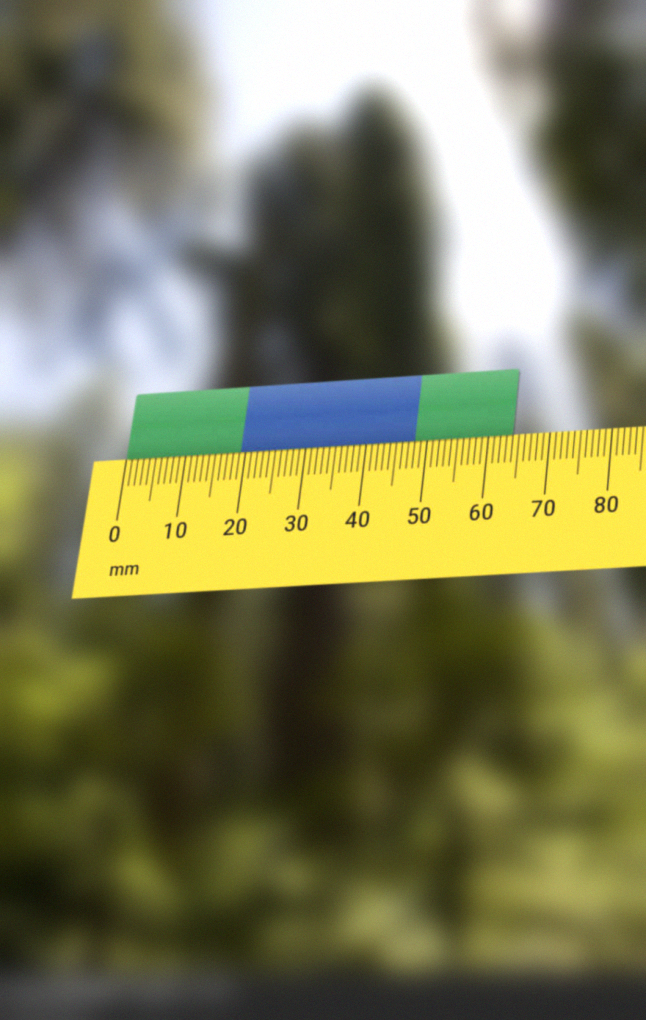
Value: 64
